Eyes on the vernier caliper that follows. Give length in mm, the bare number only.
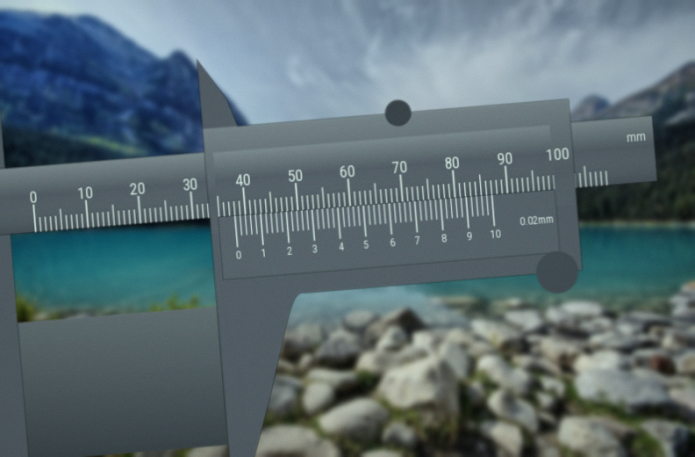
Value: 38.0
